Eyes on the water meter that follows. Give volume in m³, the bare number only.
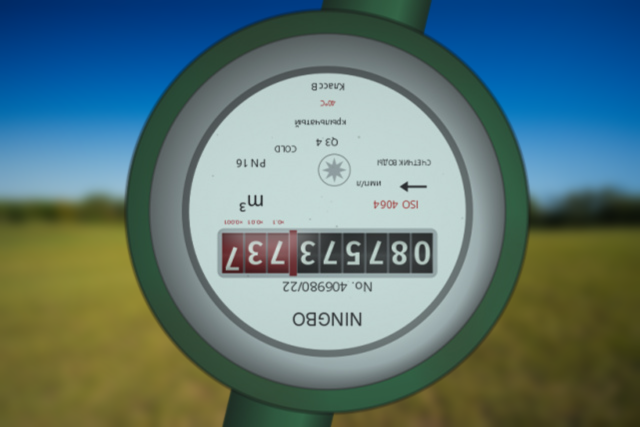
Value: 87573.737
